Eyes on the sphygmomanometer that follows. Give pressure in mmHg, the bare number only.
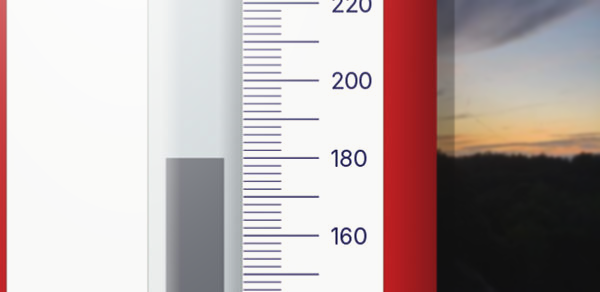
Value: 180
